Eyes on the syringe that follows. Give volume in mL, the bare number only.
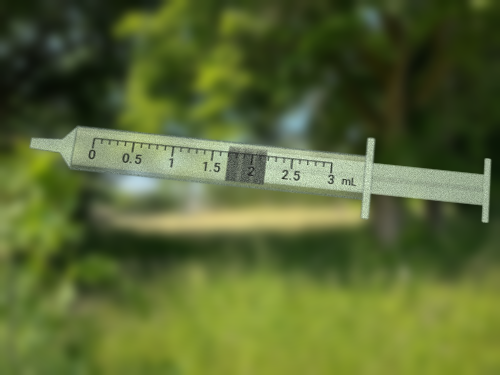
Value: 1.7
